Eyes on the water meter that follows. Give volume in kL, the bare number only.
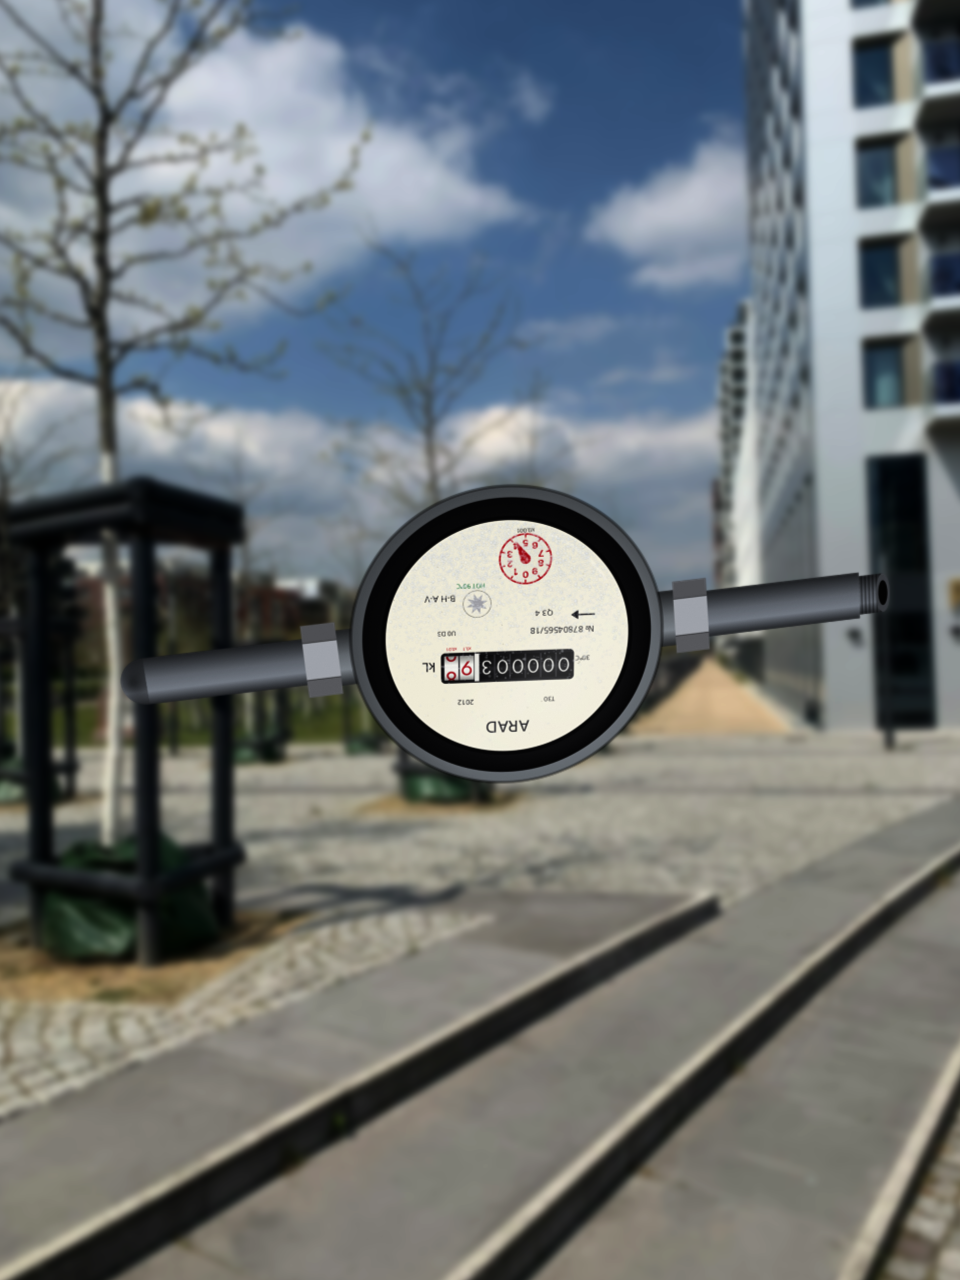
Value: 3.984
